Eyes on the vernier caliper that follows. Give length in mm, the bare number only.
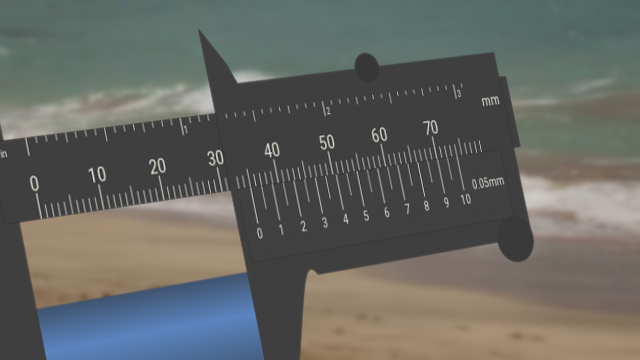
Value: 35.0
